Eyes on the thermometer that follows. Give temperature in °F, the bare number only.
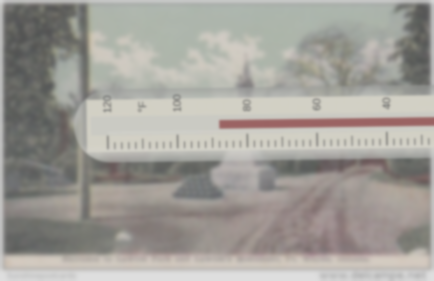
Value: 88
